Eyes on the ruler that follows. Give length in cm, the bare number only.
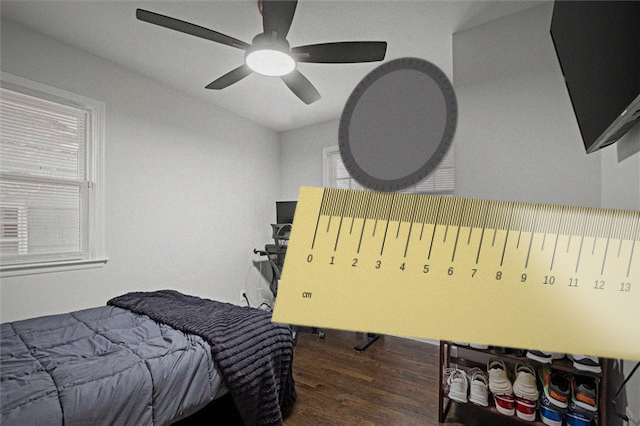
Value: 5
